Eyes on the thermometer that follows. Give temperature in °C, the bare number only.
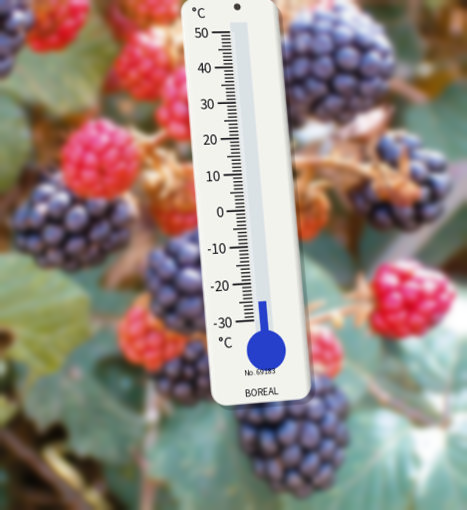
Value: -25
